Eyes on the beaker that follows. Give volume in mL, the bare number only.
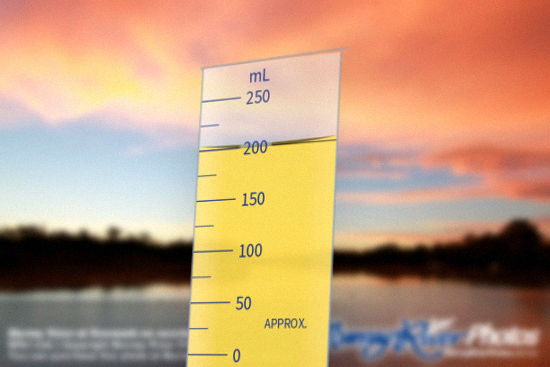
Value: 200
